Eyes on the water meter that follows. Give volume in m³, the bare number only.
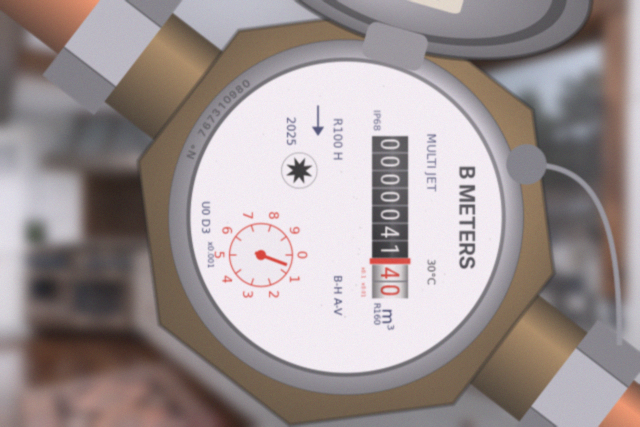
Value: 41.400
